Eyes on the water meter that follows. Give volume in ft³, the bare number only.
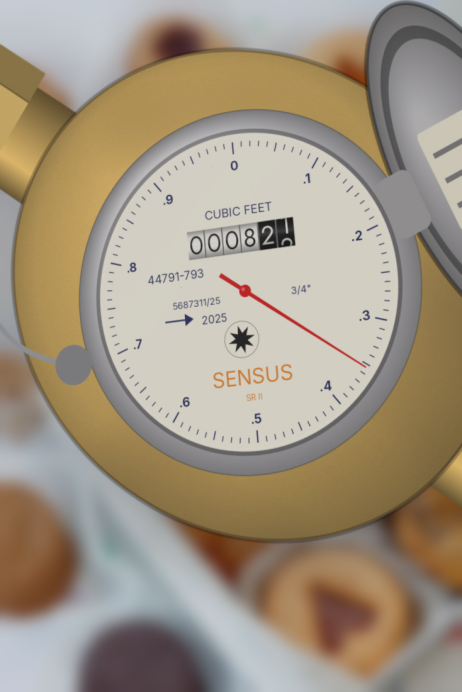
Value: 821.35
